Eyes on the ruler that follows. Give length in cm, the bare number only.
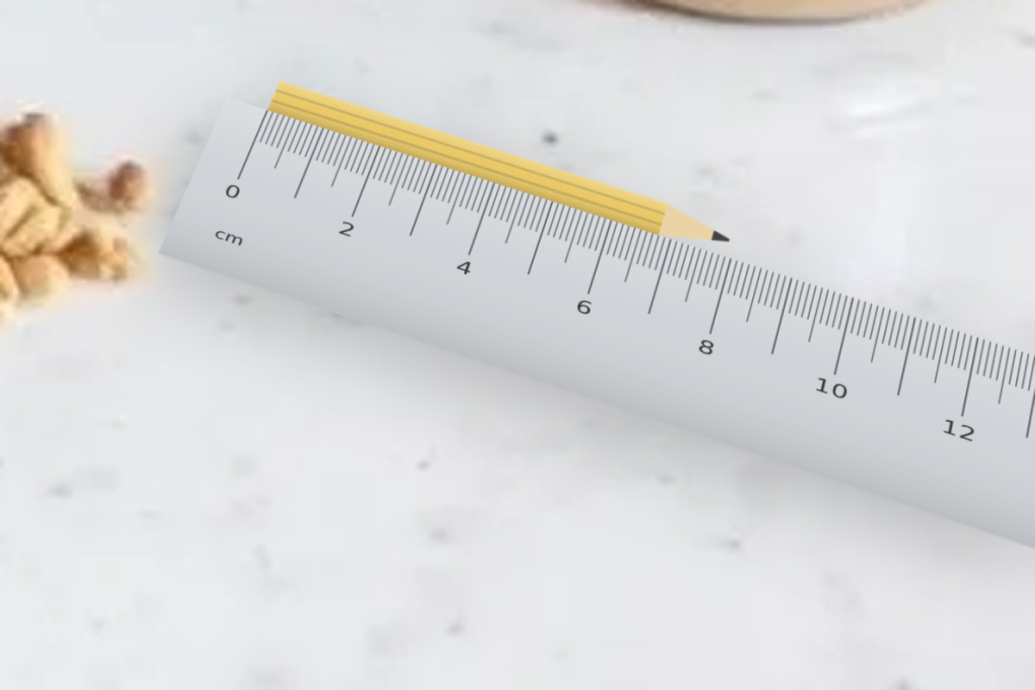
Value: 7.9
